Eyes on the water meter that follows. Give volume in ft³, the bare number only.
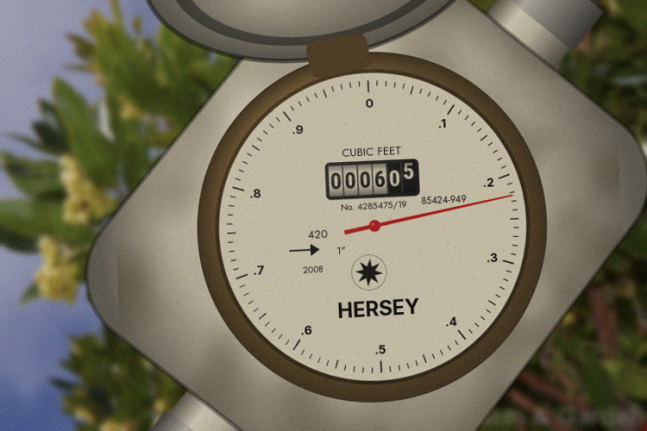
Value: 605.22
